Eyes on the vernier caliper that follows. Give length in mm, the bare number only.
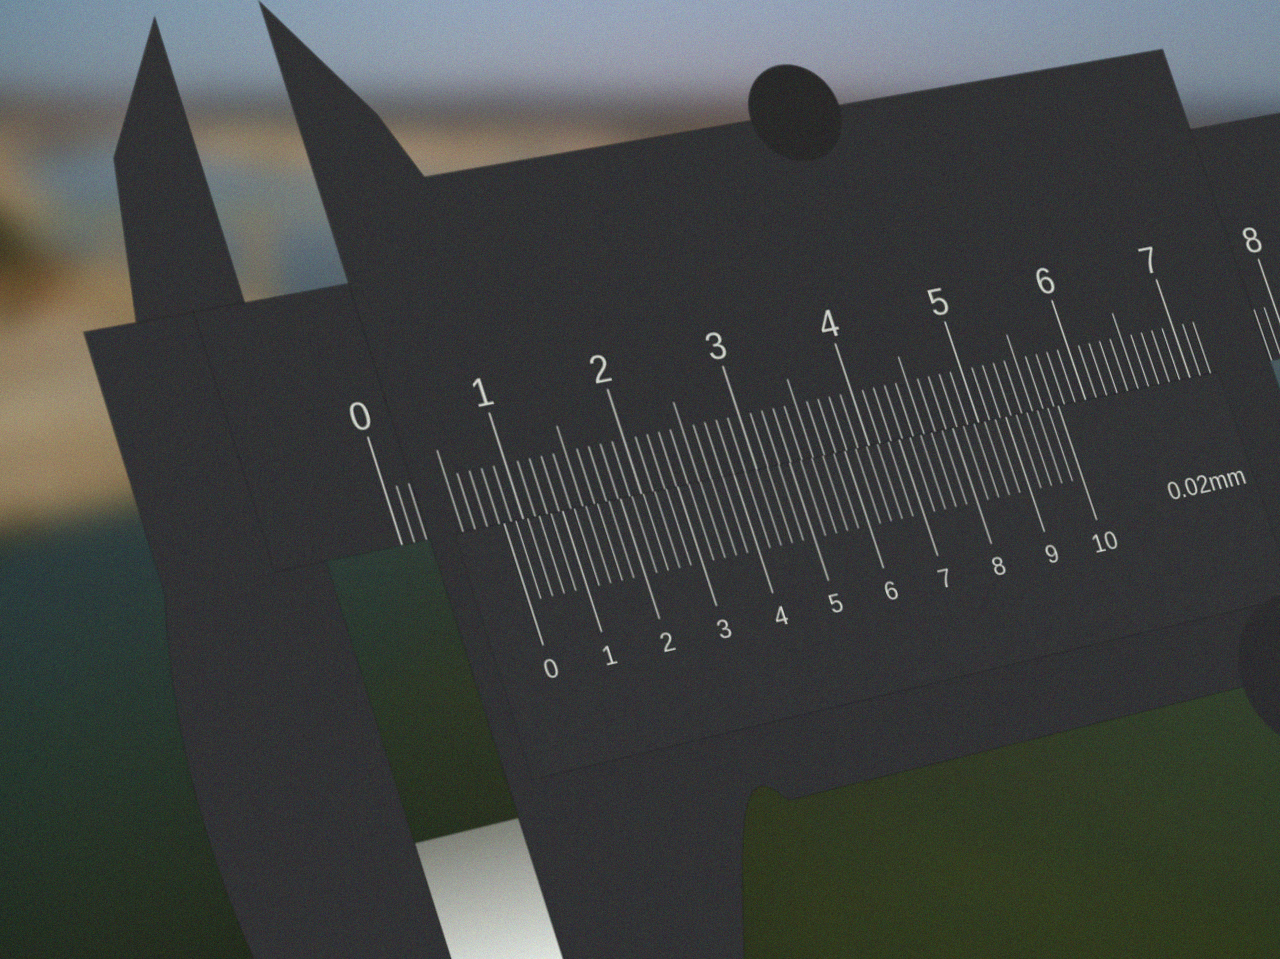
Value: 8.4
